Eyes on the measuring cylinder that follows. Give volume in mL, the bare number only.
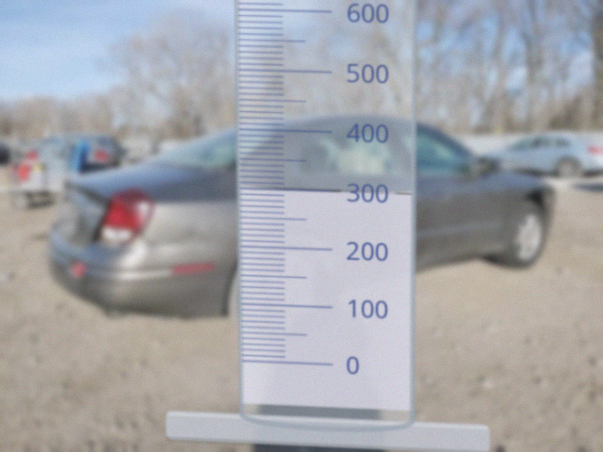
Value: 300
